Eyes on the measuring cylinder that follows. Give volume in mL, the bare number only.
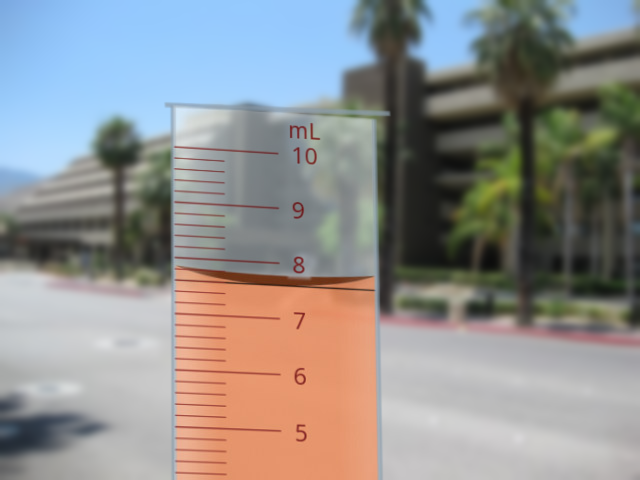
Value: 7.6
